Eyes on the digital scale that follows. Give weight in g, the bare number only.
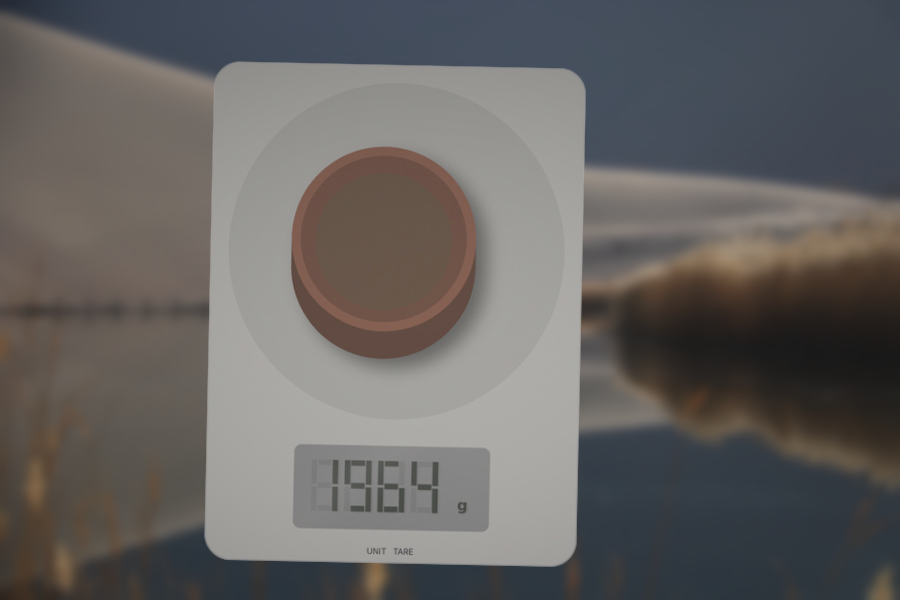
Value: 1964
